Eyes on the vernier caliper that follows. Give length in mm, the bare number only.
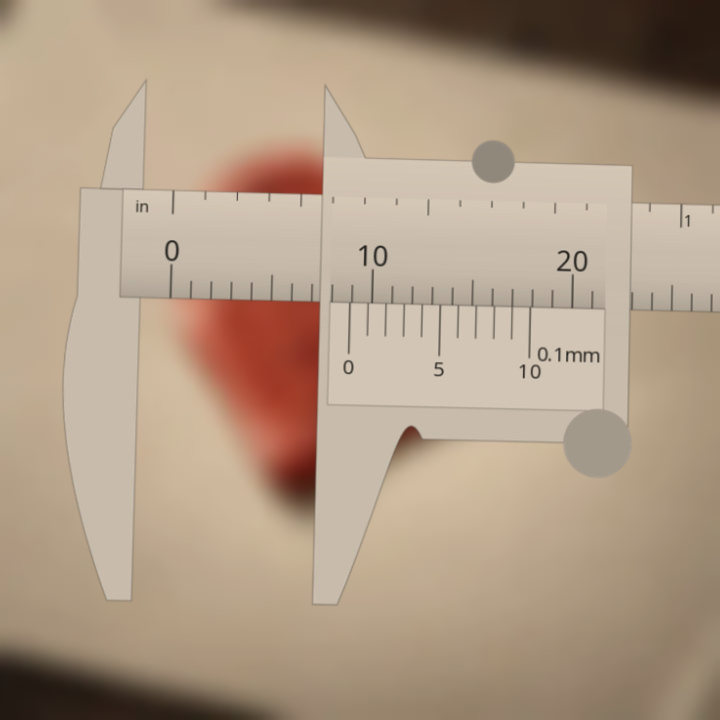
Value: 8.9
